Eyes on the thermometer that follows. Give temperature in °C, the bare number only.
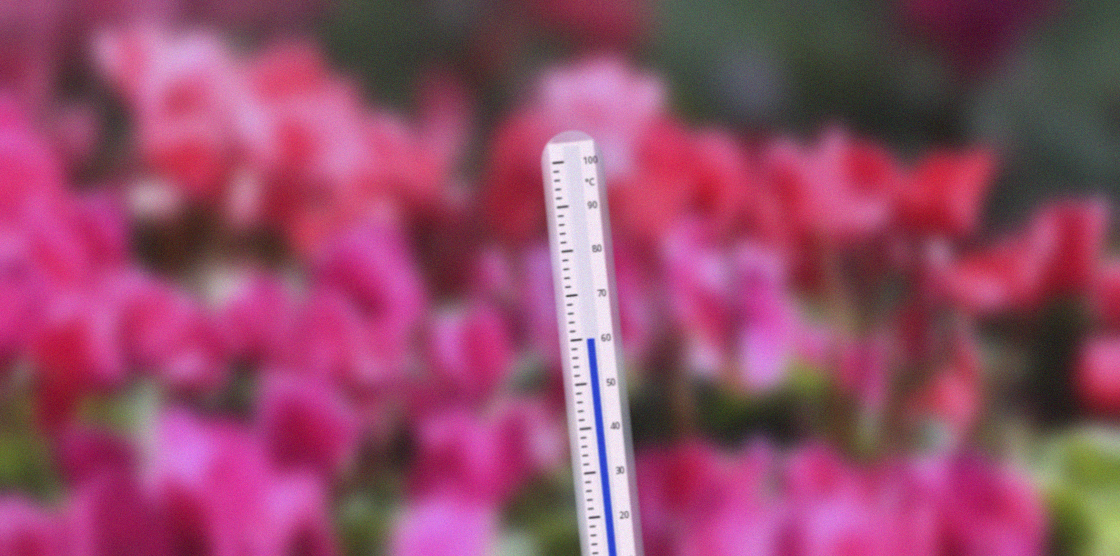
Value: 60
